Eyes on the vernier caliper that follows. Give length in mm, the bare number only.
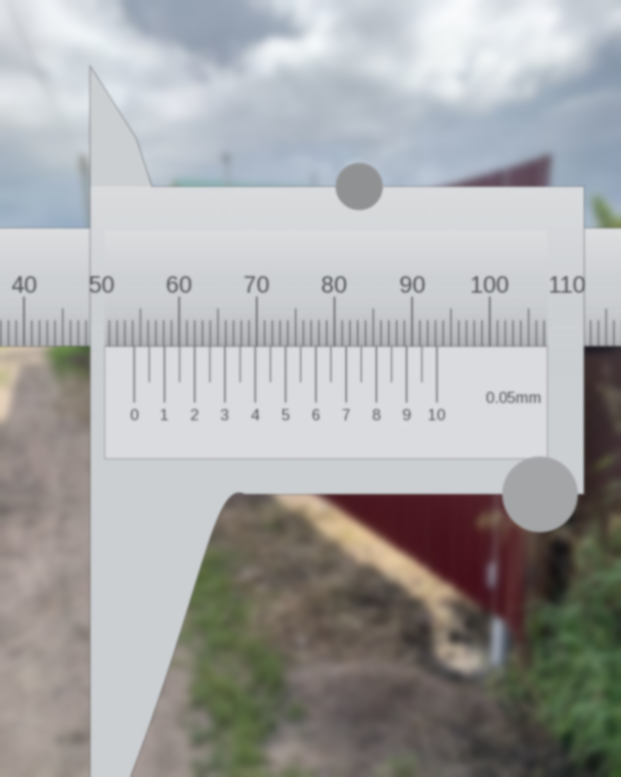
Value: 54.2
